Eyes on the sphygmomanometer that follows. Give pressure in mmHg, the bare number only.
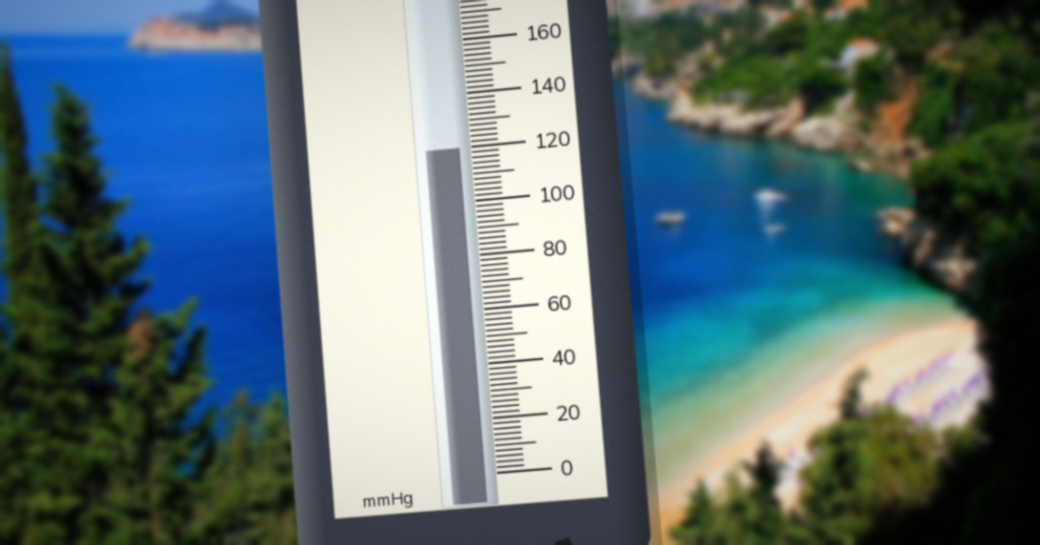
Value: 120
